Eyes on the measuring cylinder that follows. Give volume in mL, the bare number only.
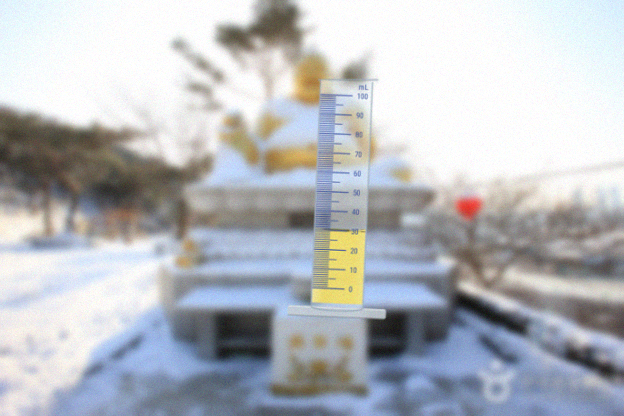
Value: 30
